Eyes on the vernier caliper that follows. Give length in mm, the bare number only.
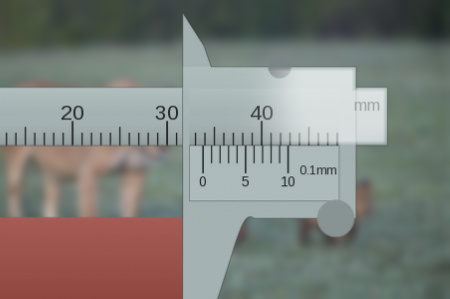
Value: 33.8
